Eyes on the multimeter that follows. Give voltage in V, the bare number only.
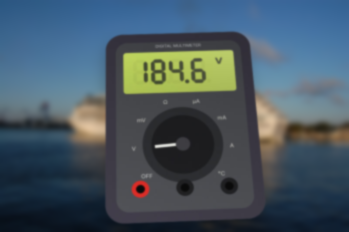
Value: 184.6
